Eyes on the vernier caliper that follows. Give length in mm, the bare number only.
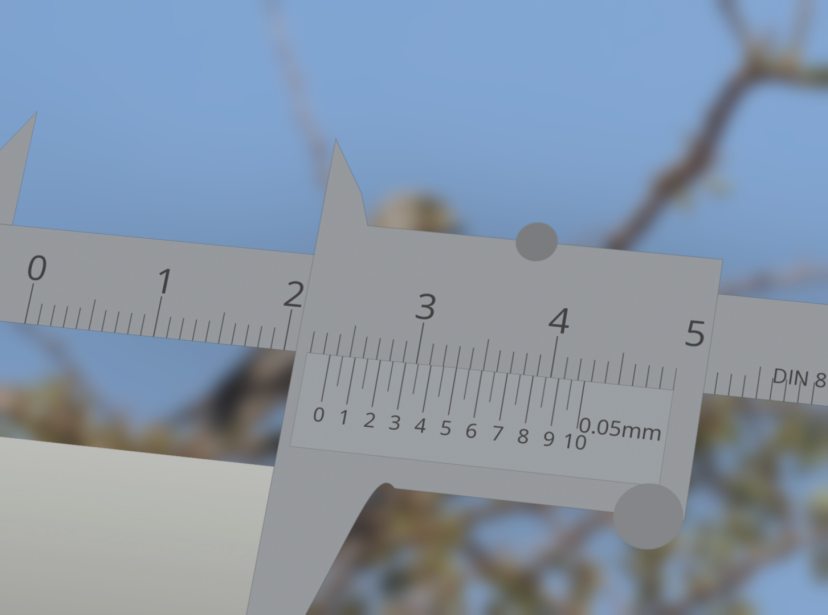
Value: 23.5
